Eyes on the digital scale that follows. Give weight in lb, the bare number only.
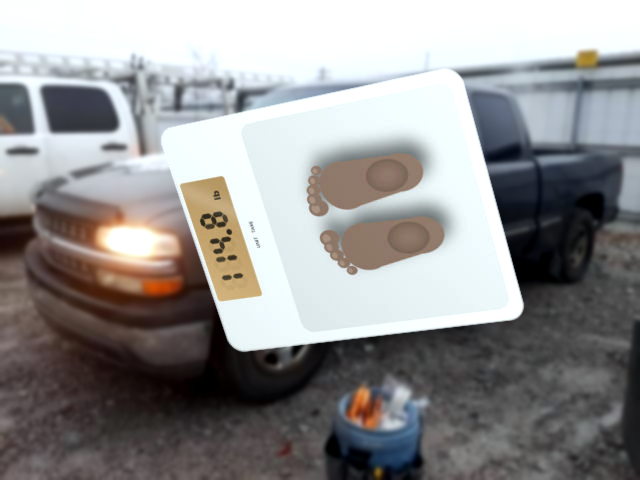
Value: 114.8
